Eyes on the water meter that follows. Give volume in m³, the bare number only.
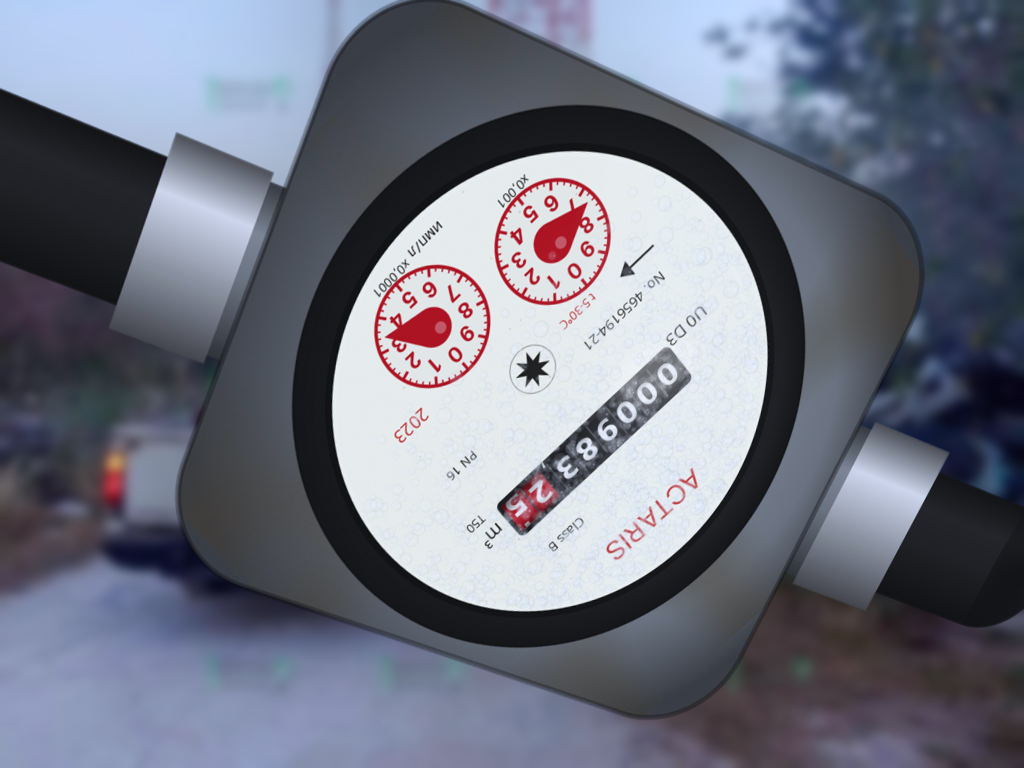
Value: 983.2473
